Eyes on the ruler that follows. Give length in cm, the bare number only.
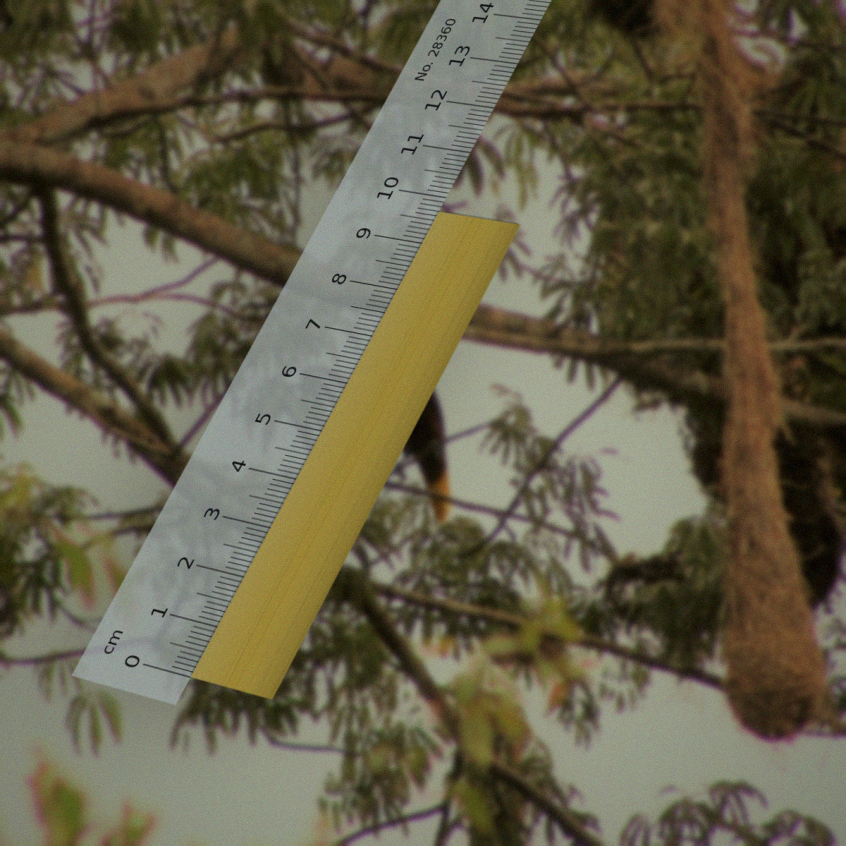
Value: 9.7
